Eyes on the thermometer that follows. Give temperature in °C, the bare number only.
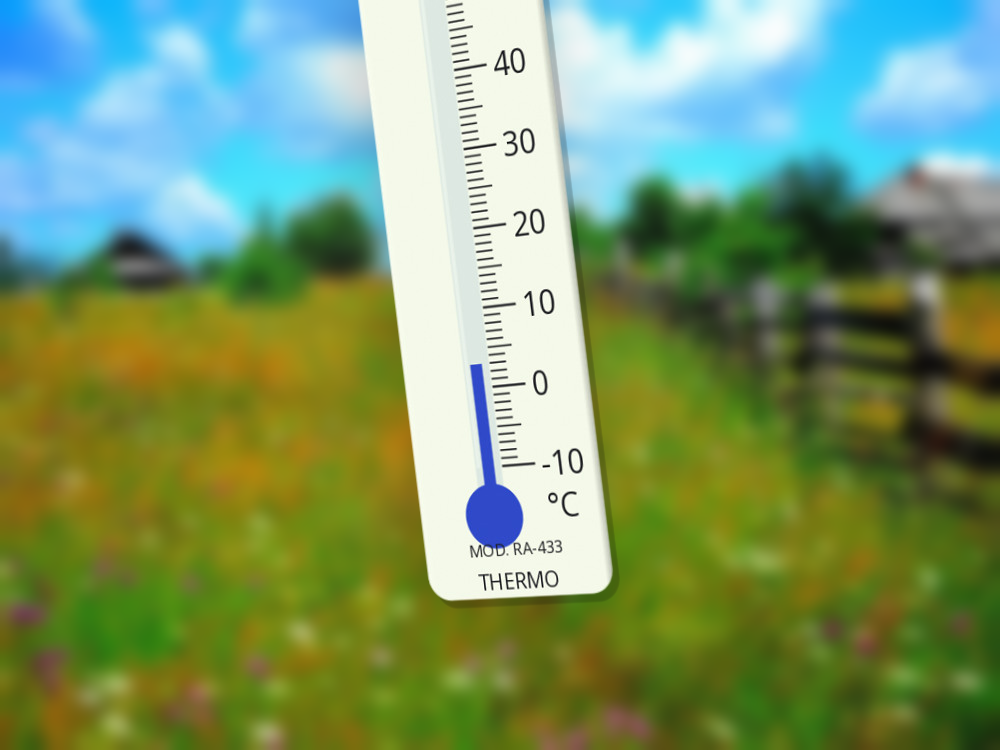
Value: 3
